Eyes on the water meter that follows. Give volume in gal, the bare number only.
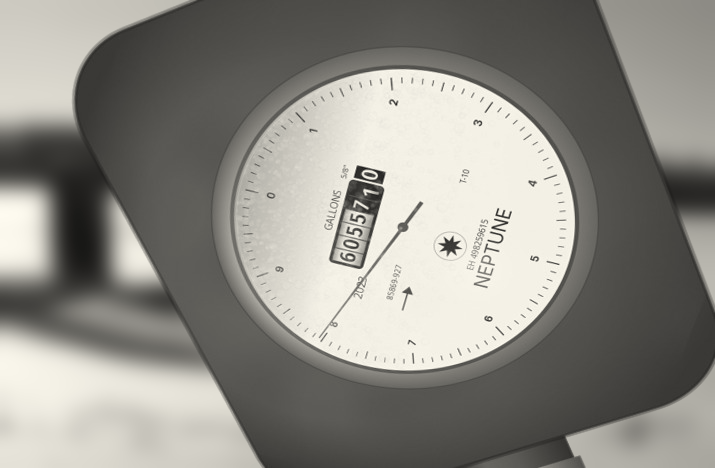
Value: 6055708.0
